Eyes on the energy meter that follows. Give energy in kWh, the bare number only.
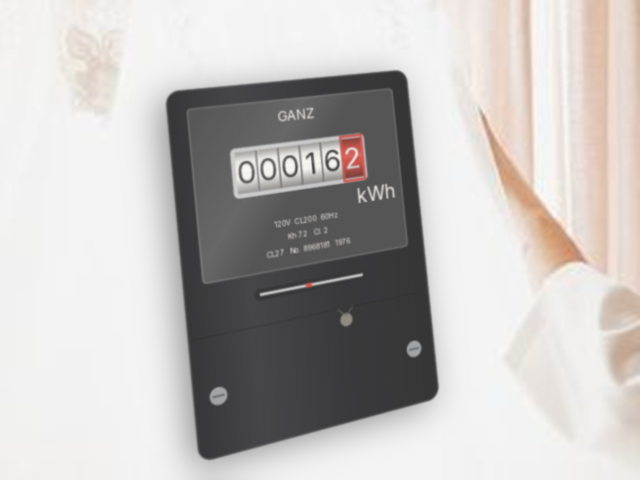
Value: 16.2
